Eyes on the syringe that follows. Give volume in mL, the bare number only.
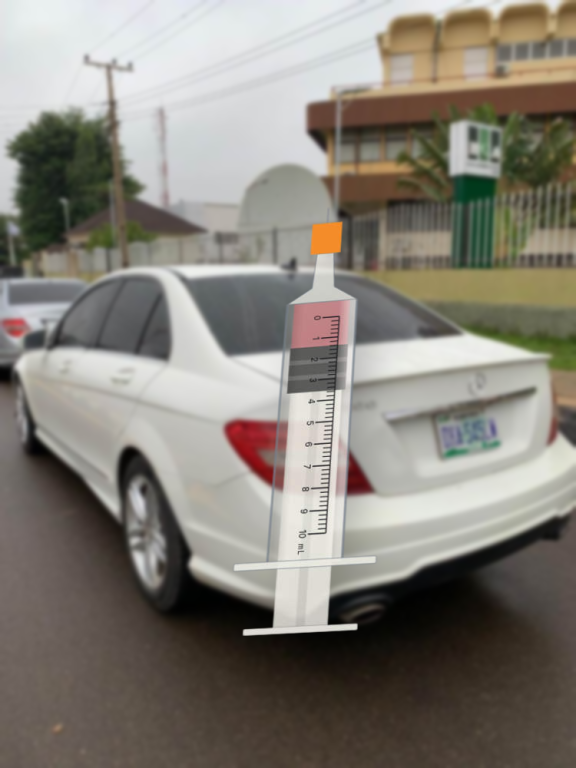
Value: 1.4
